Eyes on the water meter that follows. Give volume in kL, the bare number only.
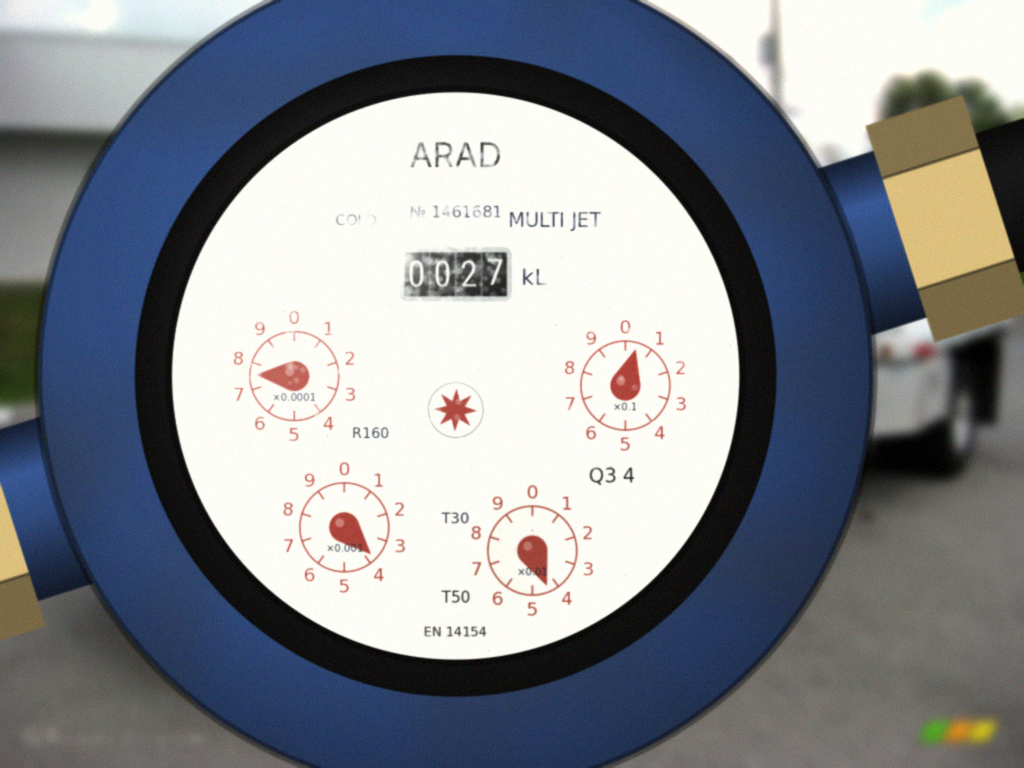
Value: 27.0437
